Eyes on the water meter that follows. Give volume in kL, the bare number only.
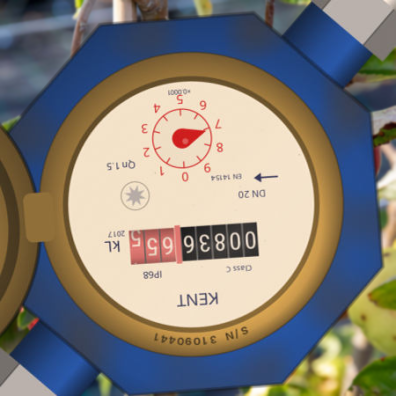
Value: 836.6547
